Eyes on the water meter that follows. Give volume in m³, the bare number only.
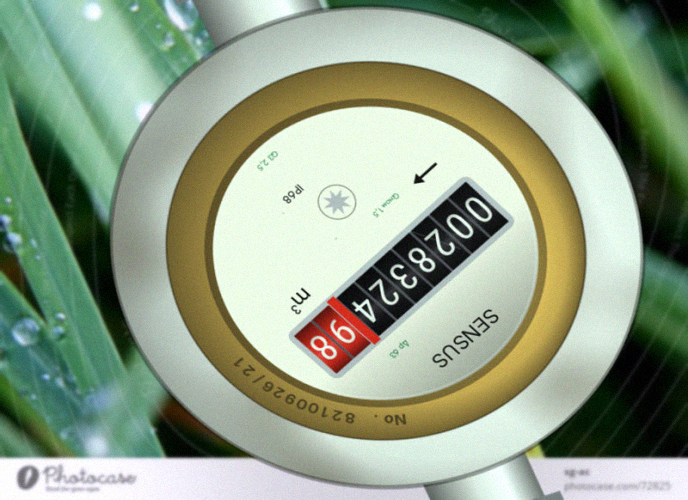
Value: 28324.98
